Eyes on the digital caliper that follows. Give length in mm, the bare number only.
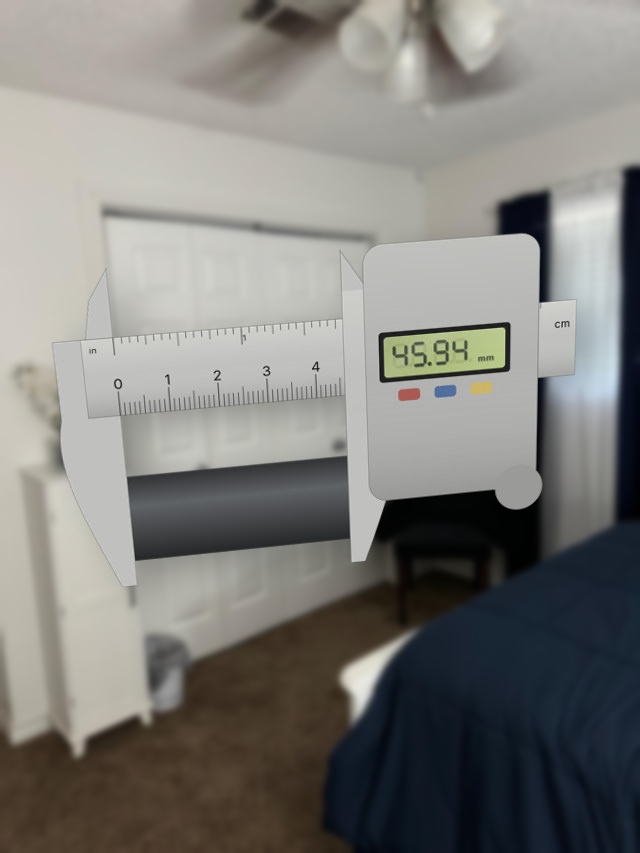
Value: 45.94
